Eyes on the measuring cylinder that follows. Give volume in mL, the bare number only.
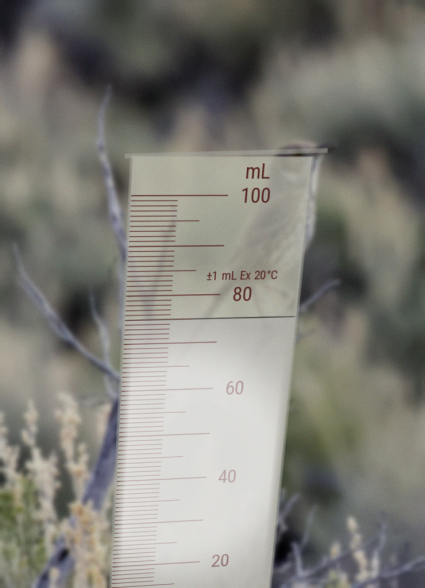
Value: 75
